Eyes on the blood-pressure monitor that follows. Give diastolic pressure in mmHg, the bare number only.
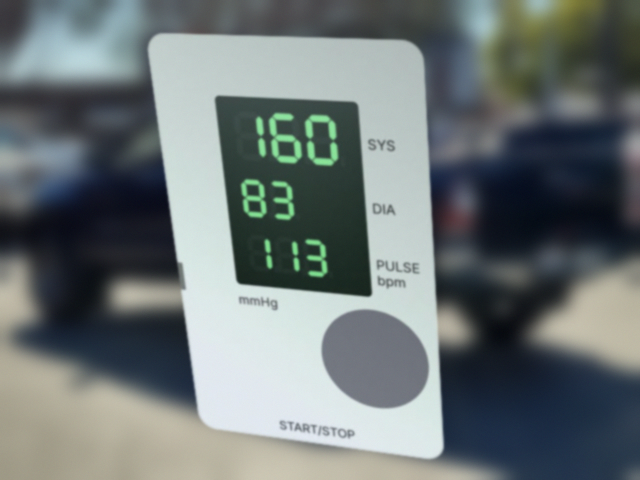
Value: 83
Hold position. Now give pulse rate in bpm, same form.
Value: 113
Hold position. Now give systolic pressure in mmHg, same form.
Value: 160
